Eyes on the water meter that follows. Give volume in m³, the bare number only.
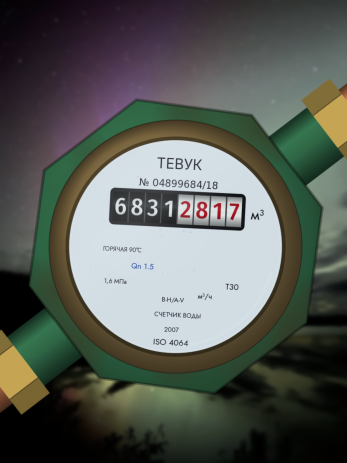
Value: 6831.2817
